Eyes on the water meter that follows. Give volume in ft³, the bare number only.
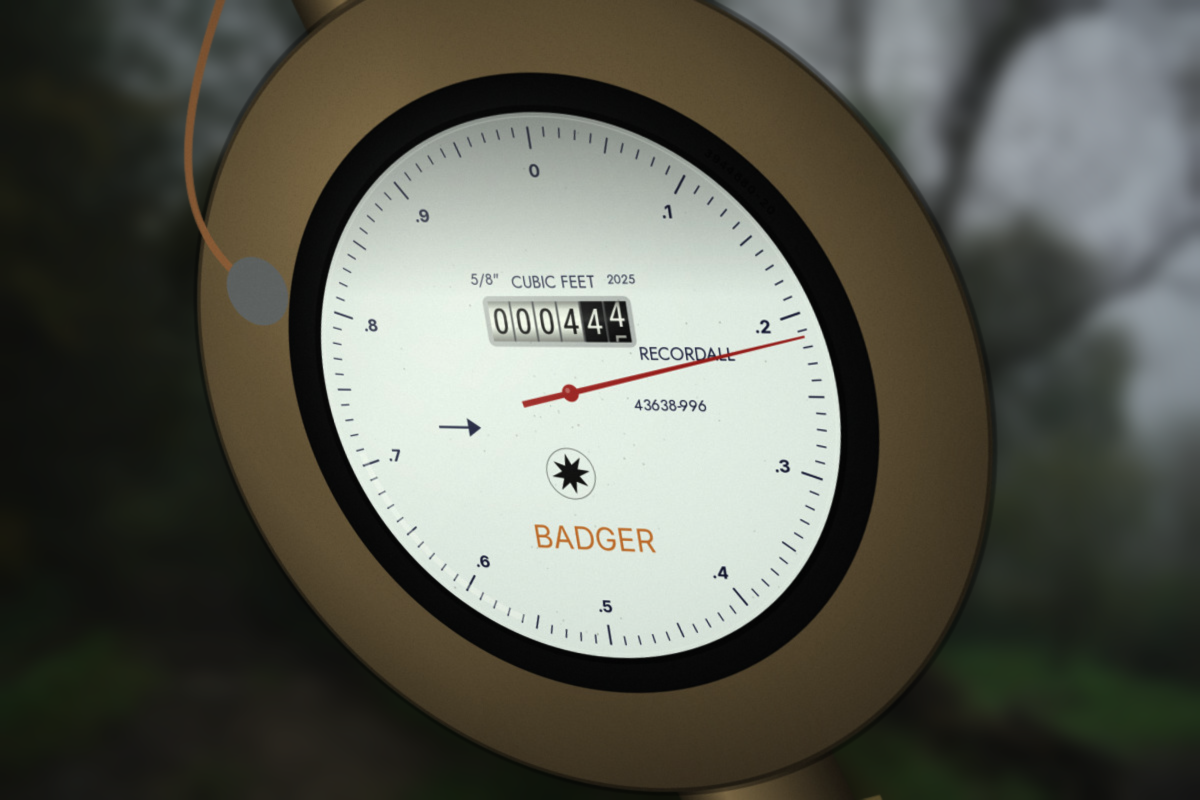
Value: 444.21
